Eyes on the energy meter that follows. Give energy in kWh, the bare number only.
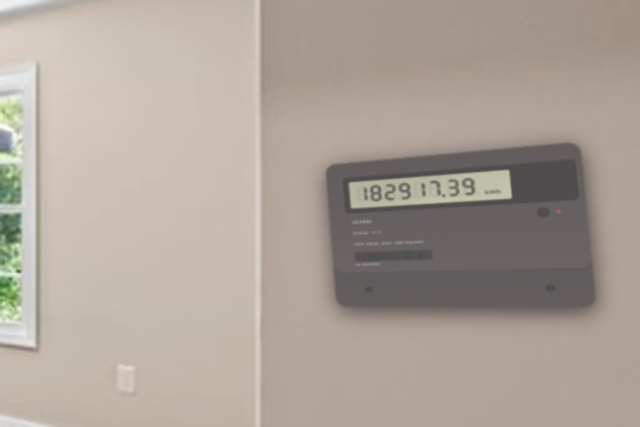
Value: 182917.39
